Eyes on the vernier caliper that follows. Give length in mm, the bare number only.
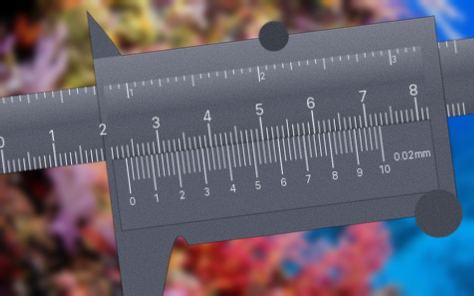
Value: 23.5
